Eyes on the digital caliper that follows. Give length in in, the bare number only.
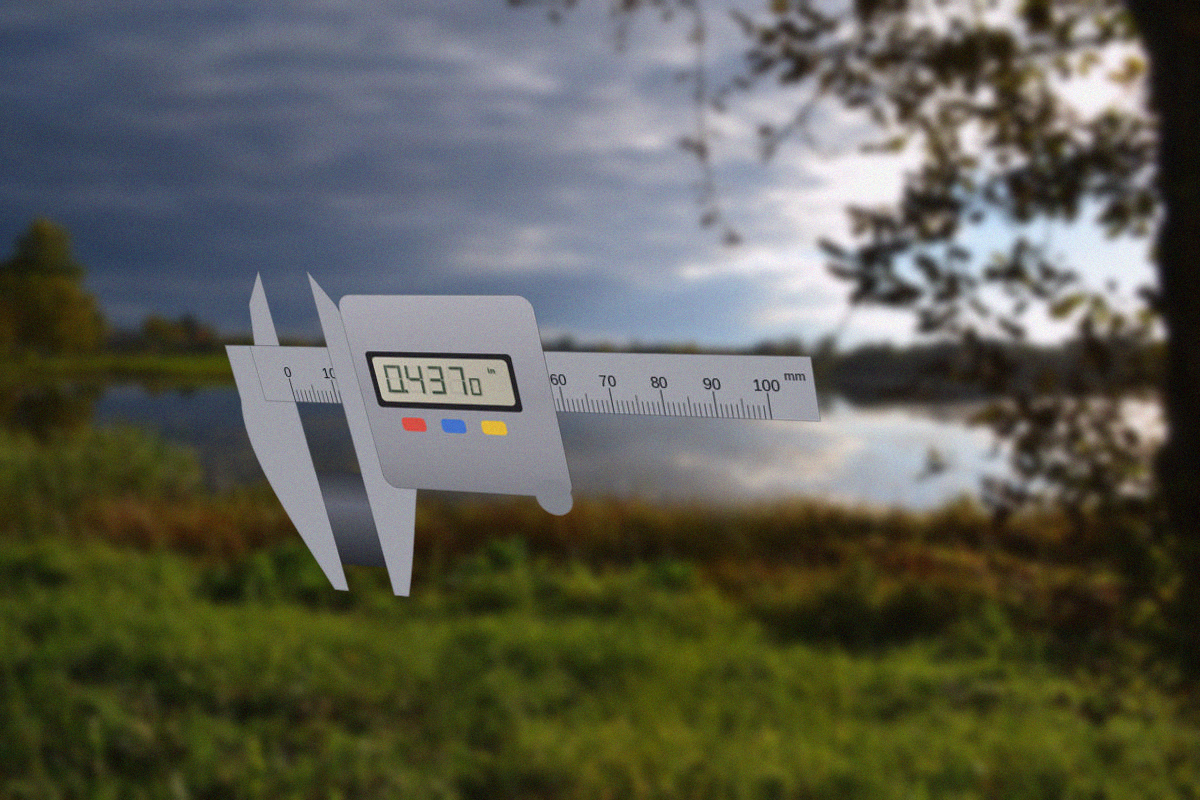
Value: 0.4370
